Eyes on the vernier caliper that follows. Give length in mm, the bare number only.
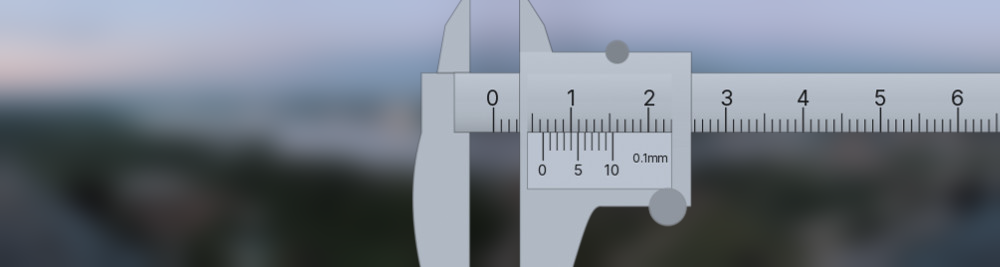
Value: 6.4
